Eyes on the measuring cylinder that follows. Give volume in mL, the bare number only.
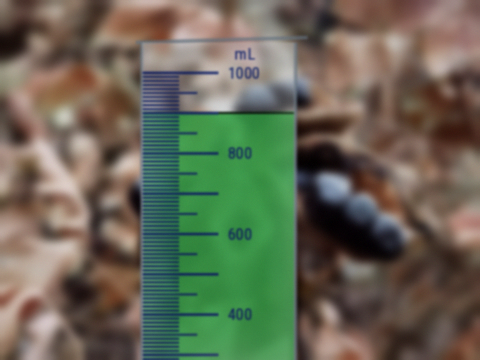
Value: 900
